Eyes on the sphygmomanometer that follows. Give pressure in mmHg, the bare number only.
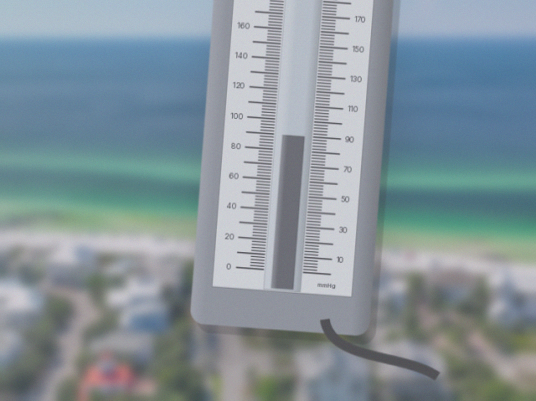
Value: 90
